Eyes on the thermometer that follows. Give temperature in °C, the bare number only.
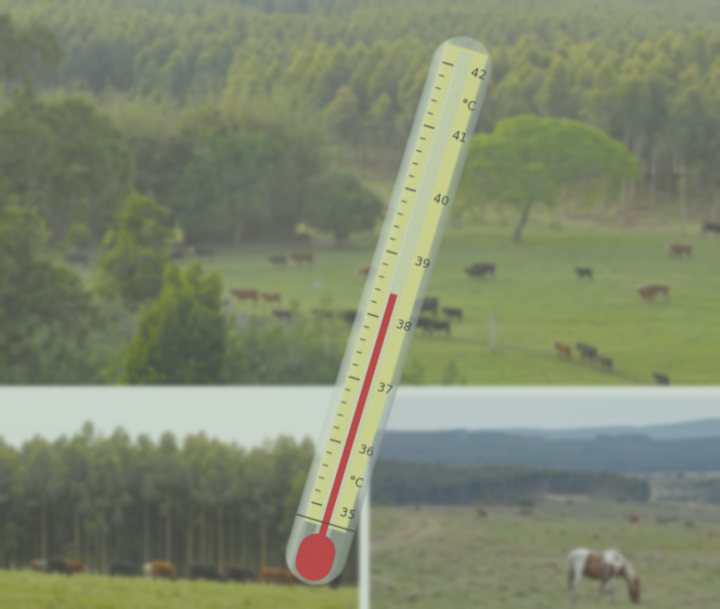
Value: 38.4
